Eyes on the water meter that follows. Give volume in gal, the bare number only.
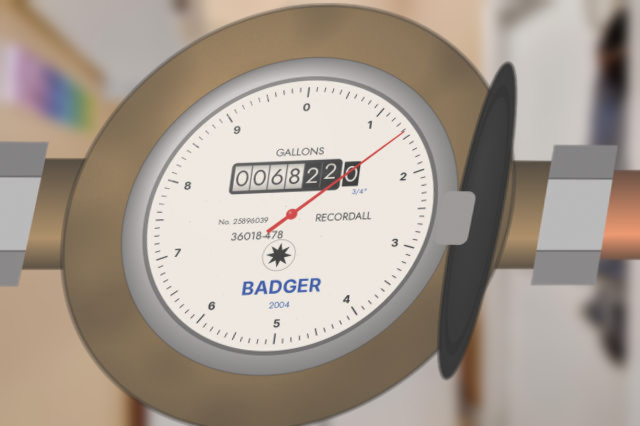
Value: 68221.4
